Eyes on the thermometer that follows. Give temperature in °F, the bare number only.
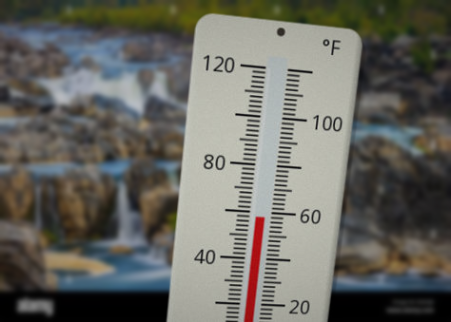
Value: 58
